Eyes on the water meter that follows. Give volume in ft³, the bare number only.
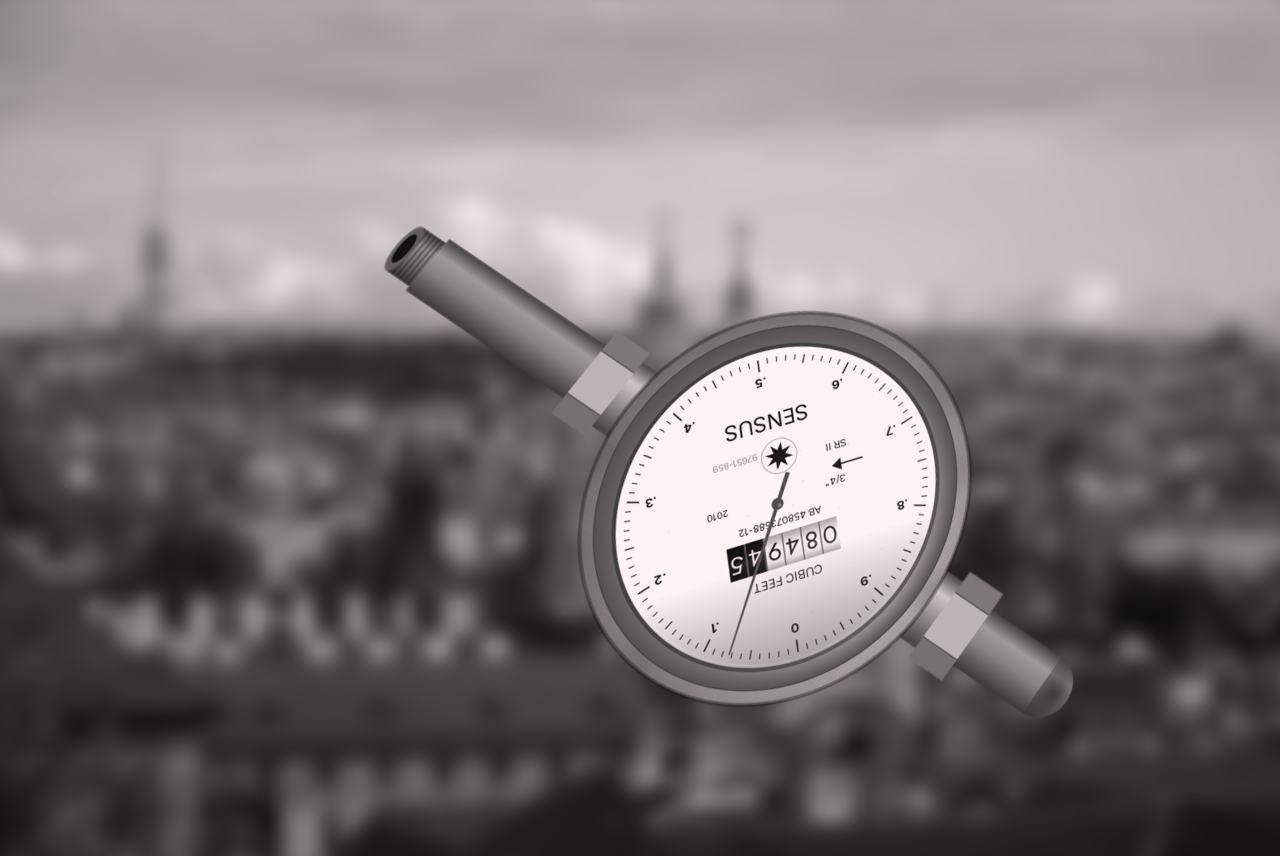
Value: 84945.07
